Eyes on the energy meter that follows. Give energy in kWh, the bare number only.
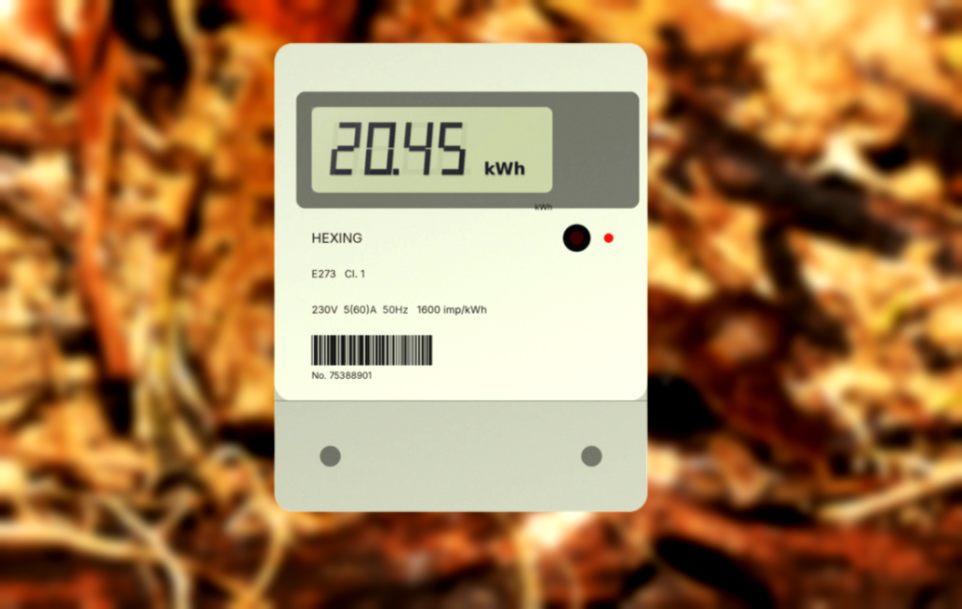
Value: 20.45
